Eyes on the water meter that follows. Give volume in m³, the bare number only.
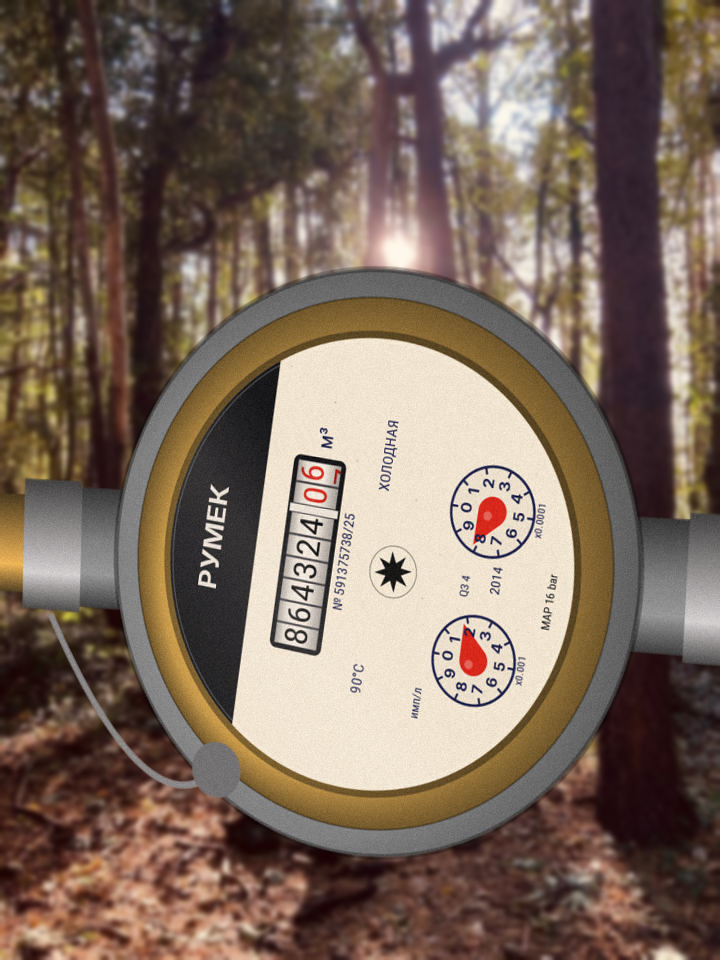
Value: 864324.0618
